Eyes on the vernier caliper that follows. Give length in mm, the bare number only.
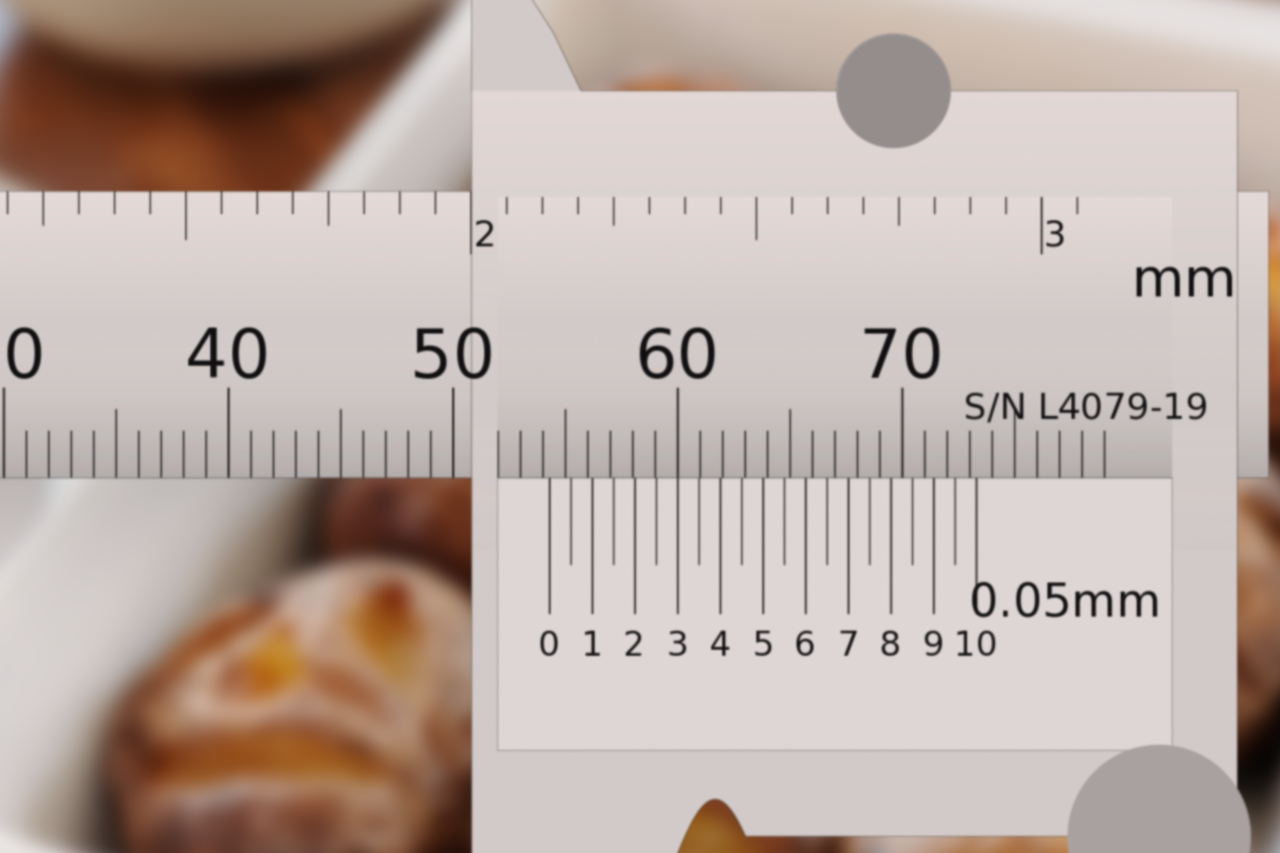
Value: 54.3
